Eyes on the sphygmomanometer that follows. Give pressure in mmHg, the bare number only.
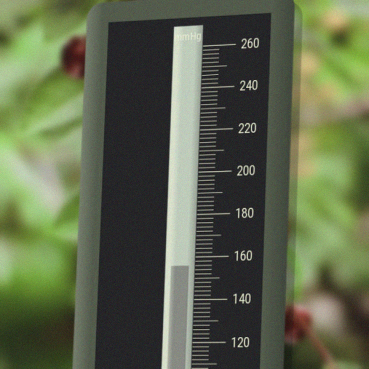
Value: 156
